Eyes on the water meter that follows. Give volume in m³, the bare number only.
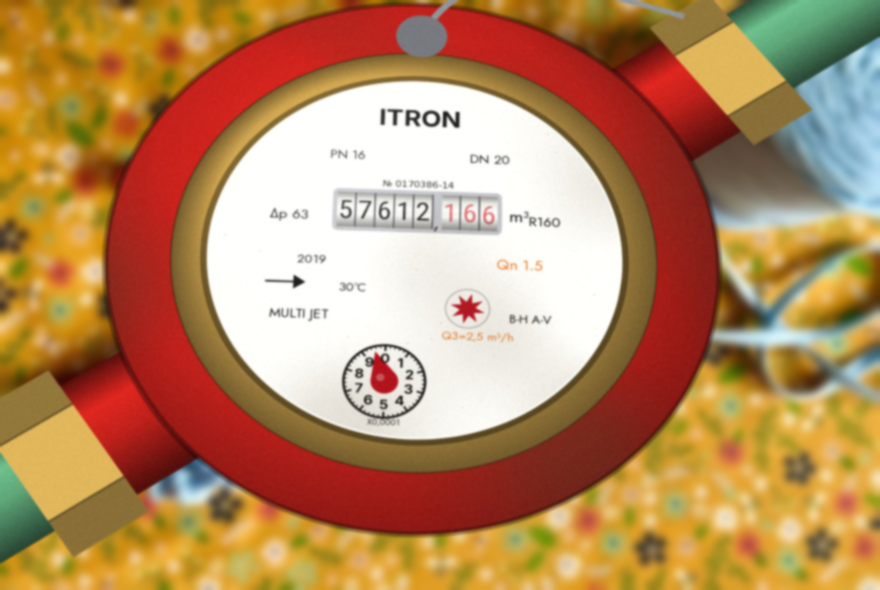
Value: 57612.1659
